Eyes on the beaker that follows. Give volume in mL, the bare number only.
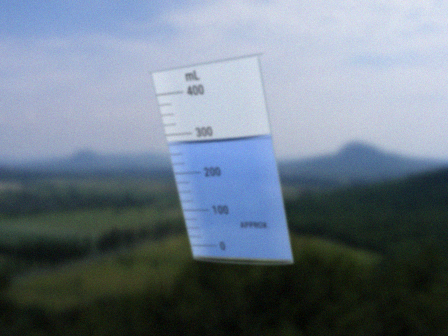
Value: 275
